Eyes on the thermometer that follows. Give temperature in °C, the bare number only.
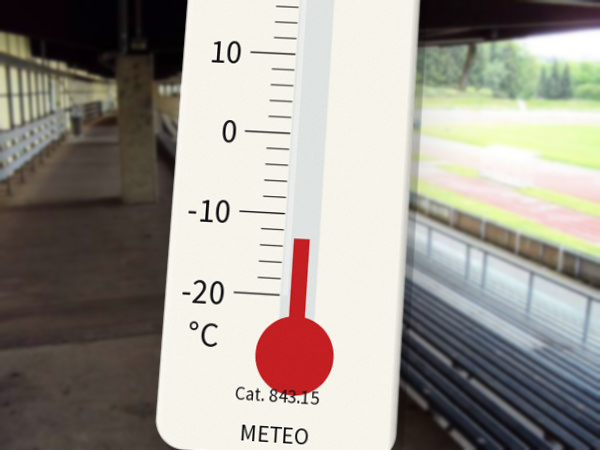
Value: -13
